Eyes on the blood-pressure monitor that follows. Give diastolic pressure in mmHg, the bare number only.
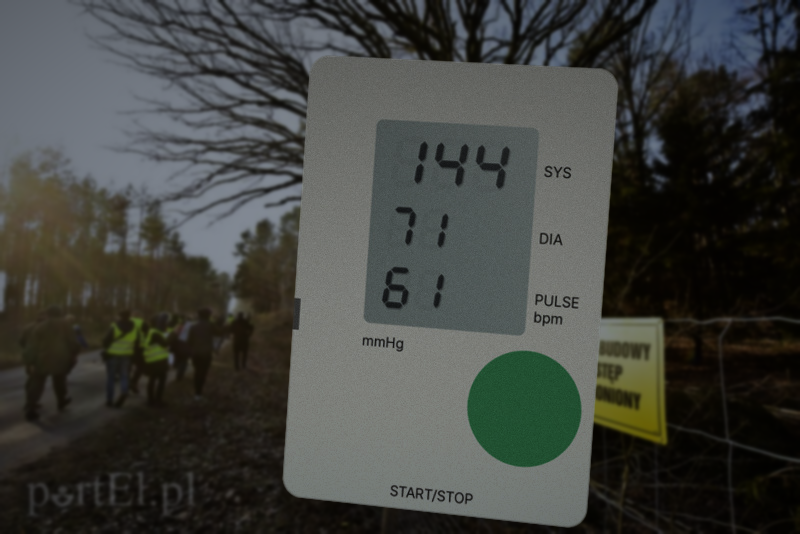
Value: 71
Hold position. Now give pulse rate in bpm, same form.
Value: 61
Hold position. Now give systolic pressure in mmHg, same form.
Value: 144
